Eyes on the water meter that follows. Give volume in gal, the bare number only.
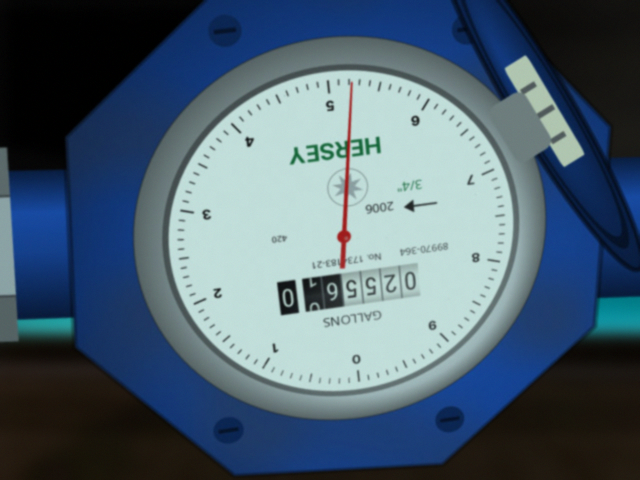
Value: 255605.2
